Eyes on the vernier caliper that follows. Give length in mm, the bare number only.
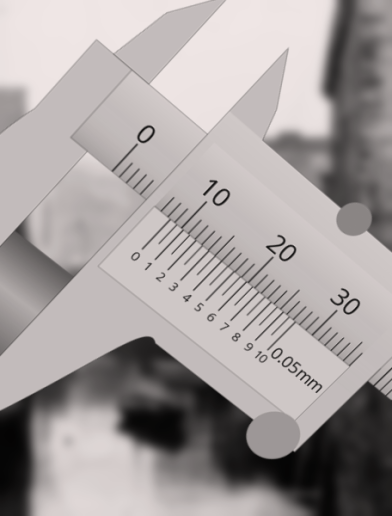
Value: 8.4
